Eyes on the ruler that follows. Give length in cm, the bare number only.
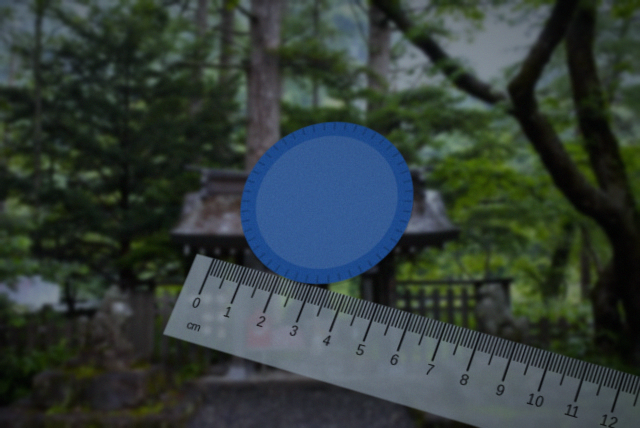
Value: 5
